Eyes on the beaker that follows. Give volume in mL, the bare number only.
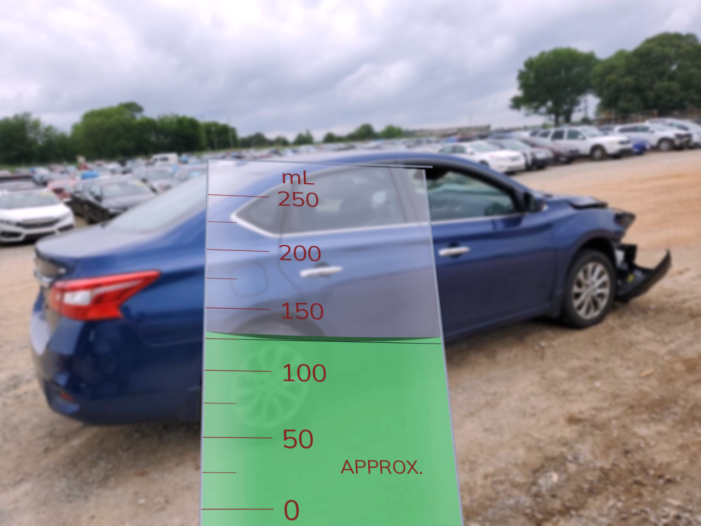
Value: 125
